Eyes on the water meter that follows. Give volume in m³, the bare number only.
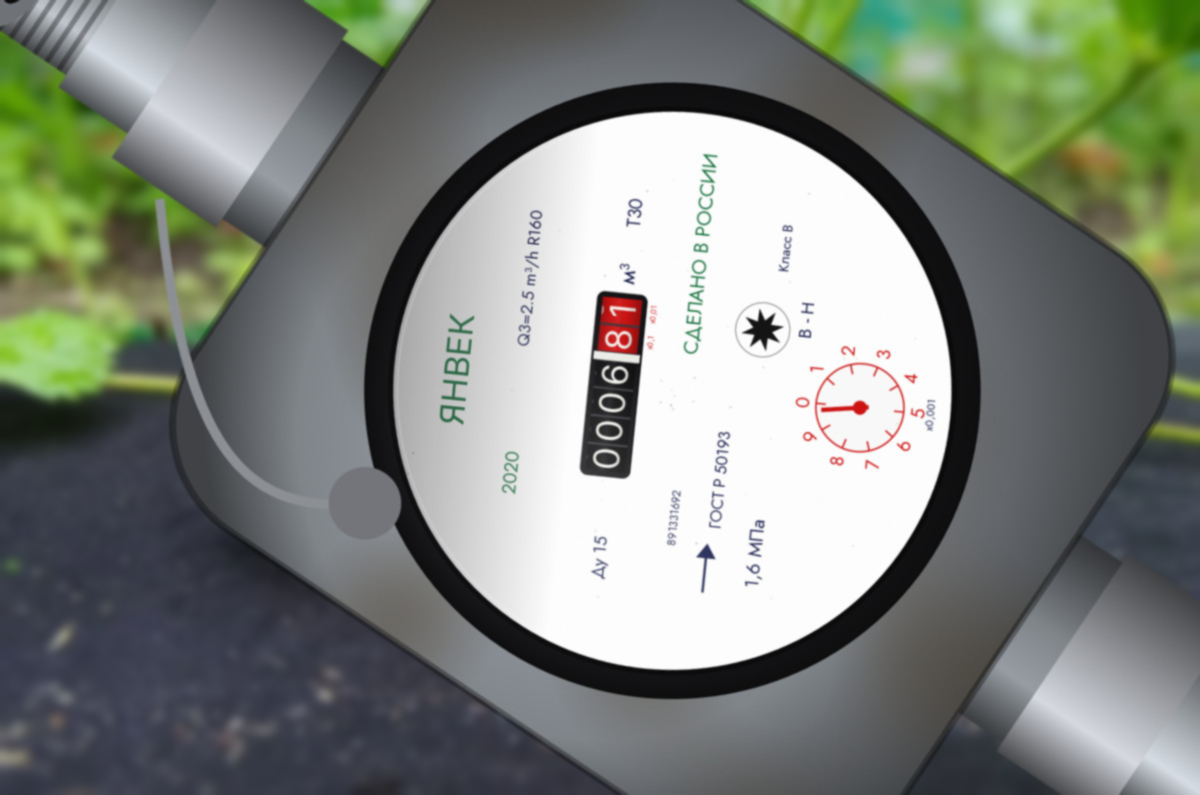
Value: 6.809
